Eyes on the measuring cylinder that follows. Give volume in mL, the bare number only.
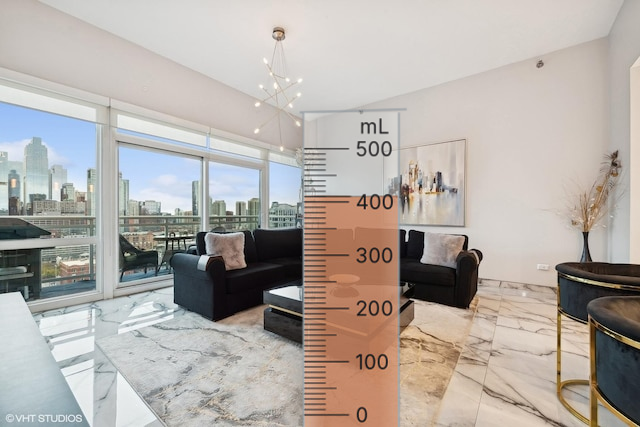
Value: 410
